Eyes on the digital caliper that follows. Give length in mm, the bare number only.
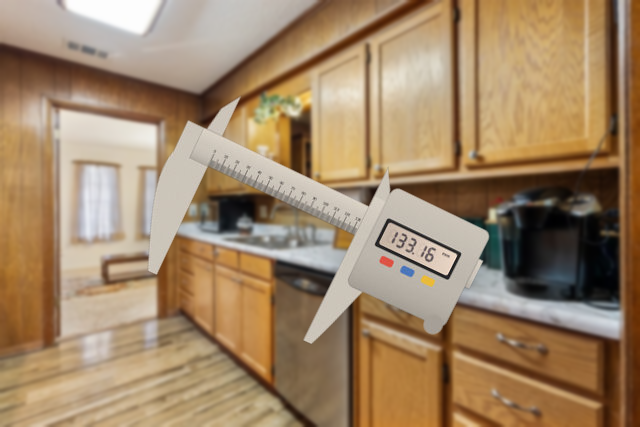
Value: 133.16
